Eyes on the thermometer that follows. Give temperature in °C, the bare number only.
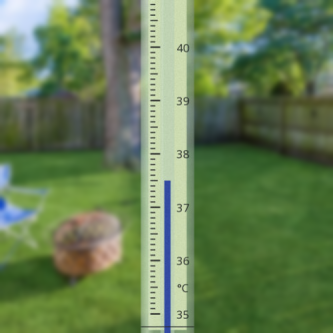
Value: 37.5
